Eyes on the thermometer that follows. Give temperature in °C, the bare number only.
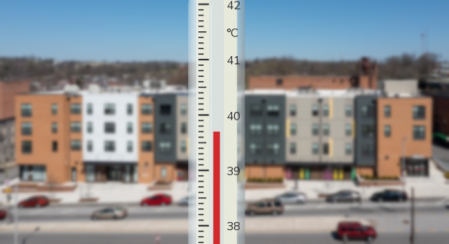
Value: 39.7
